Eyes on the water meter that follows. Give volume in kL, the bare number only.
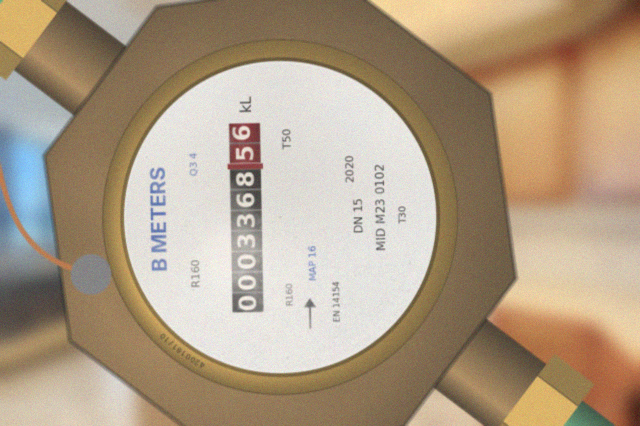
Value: 3368.56
